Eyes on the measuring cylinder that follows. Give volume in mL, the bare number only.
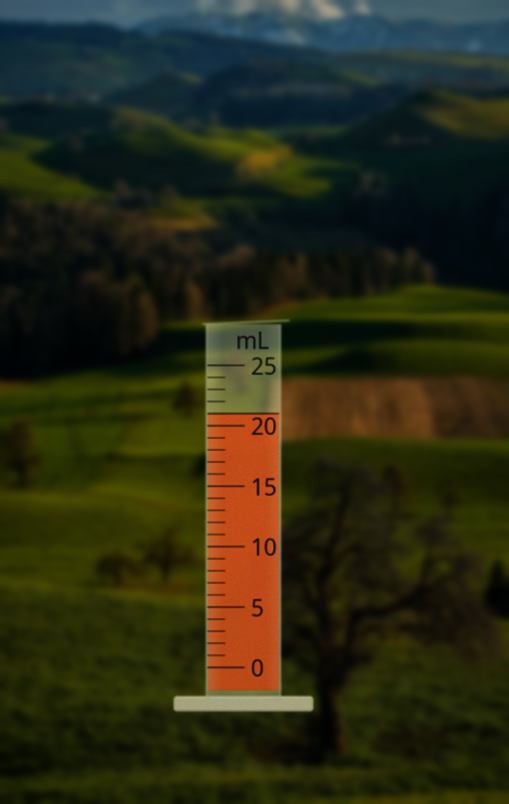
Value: 21
